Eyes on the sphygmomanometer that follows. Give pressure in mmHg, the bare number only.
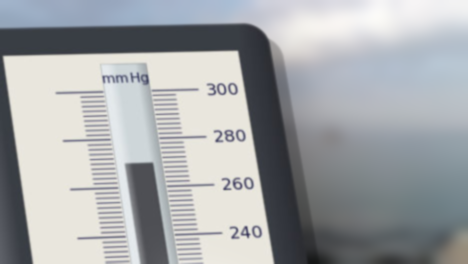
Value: 270
